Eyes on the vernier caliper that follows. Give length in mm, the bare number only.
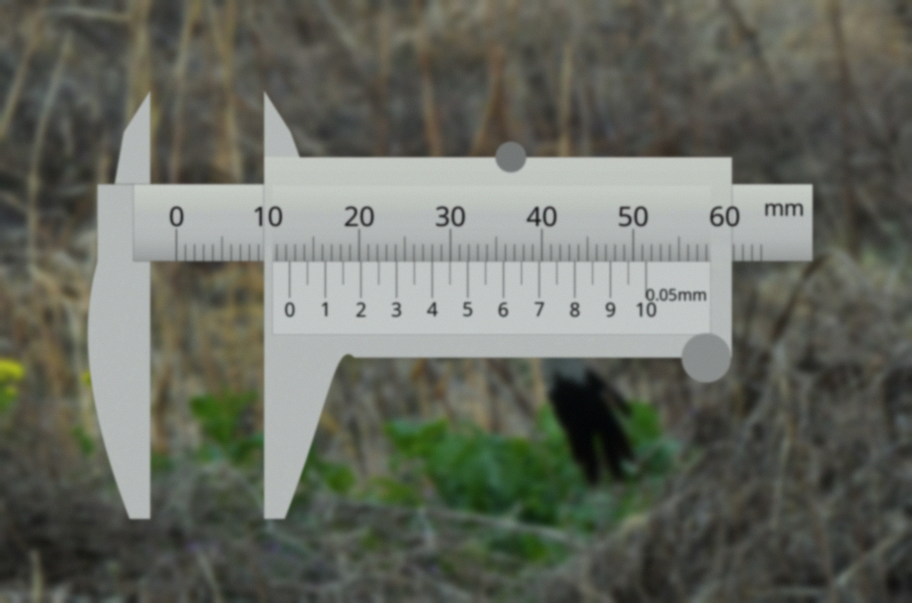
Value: 12.4
